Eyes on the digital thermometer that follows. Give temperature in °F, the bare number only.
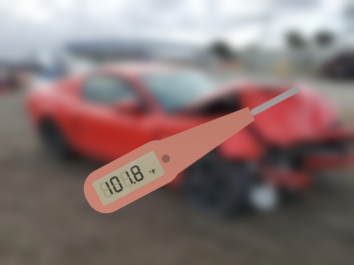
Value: 101.8
